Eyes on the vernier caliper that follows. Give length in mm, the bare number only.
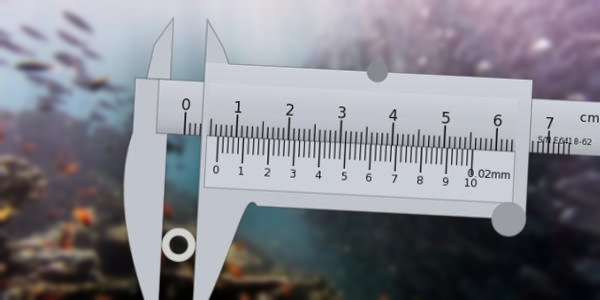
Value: 6.5
